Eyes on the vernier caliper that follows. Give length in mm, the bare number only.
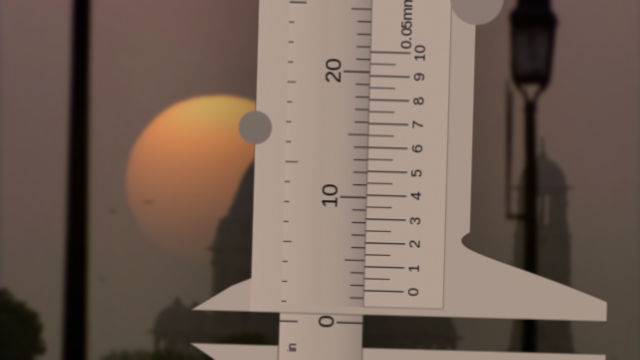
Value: 2.6
